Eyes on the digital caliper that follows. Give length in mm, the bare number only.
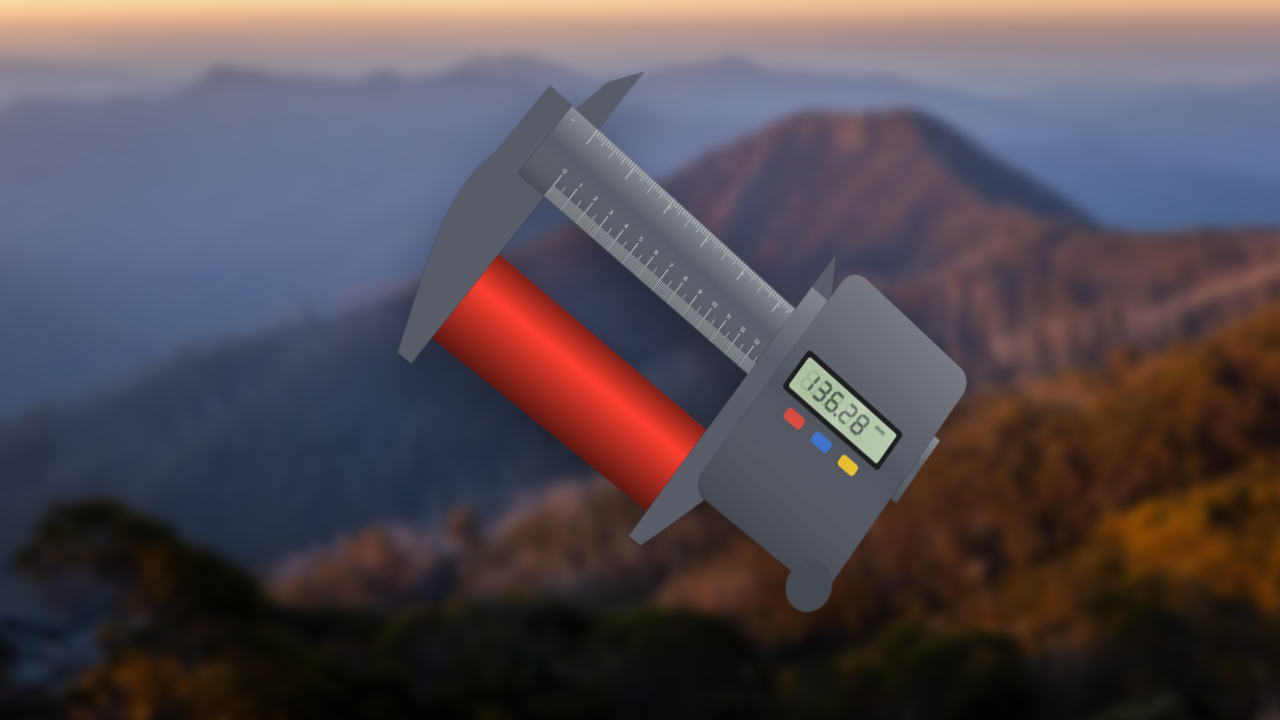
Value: 136.28
